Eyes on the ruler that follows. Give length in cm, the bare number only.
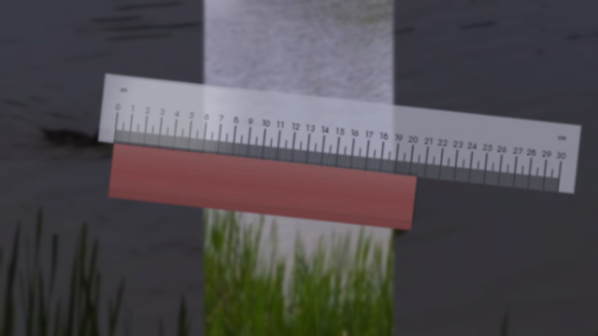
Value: 20.5
